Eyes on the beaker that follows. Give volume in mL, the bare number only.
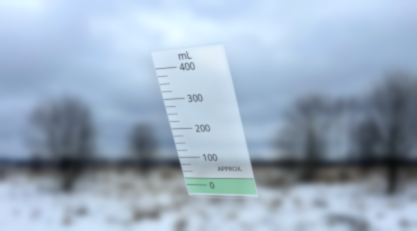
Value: 25
